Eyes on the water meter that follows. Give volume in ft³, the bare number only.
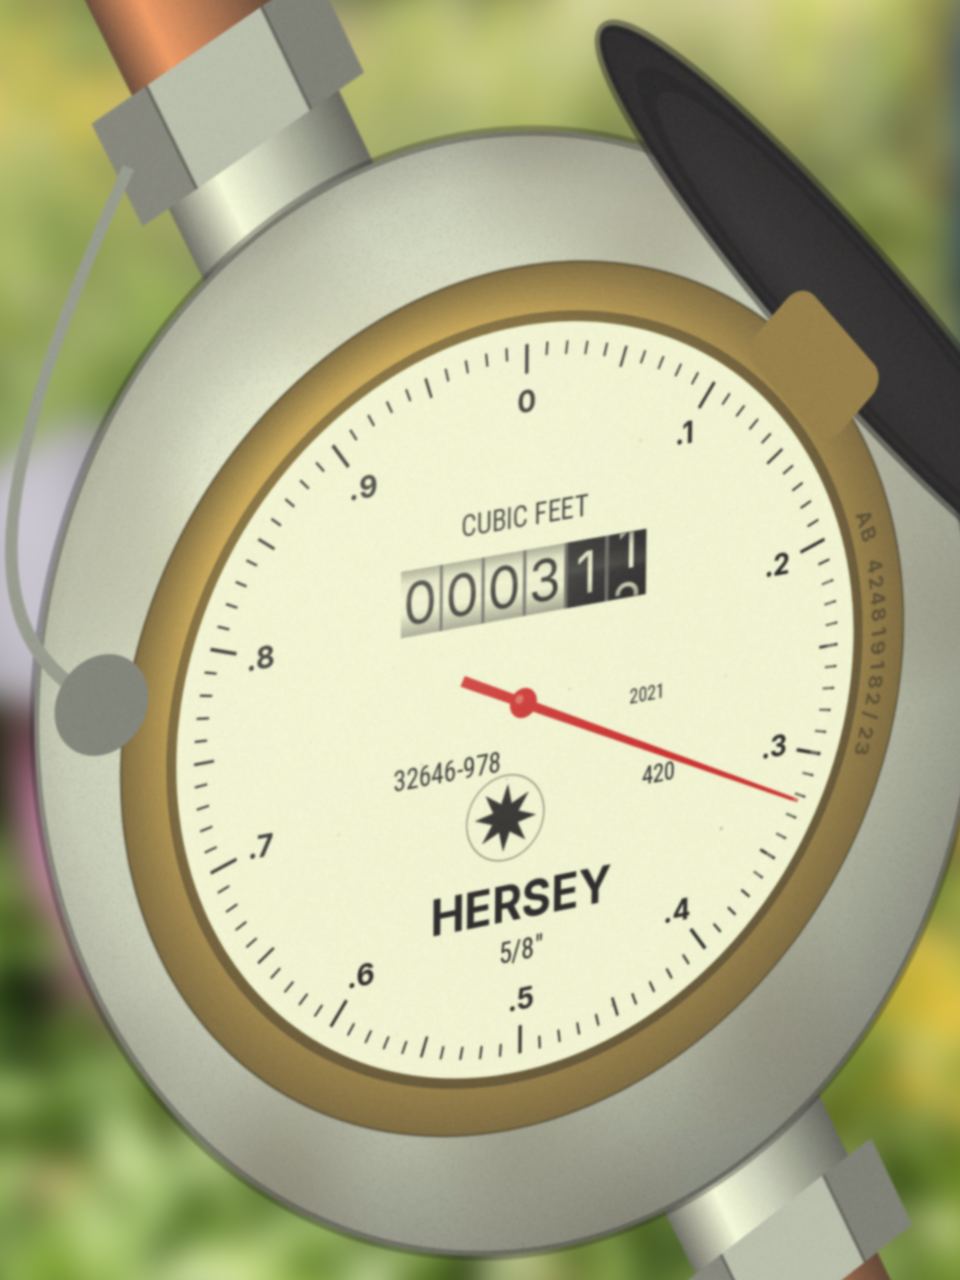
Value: 311.32
